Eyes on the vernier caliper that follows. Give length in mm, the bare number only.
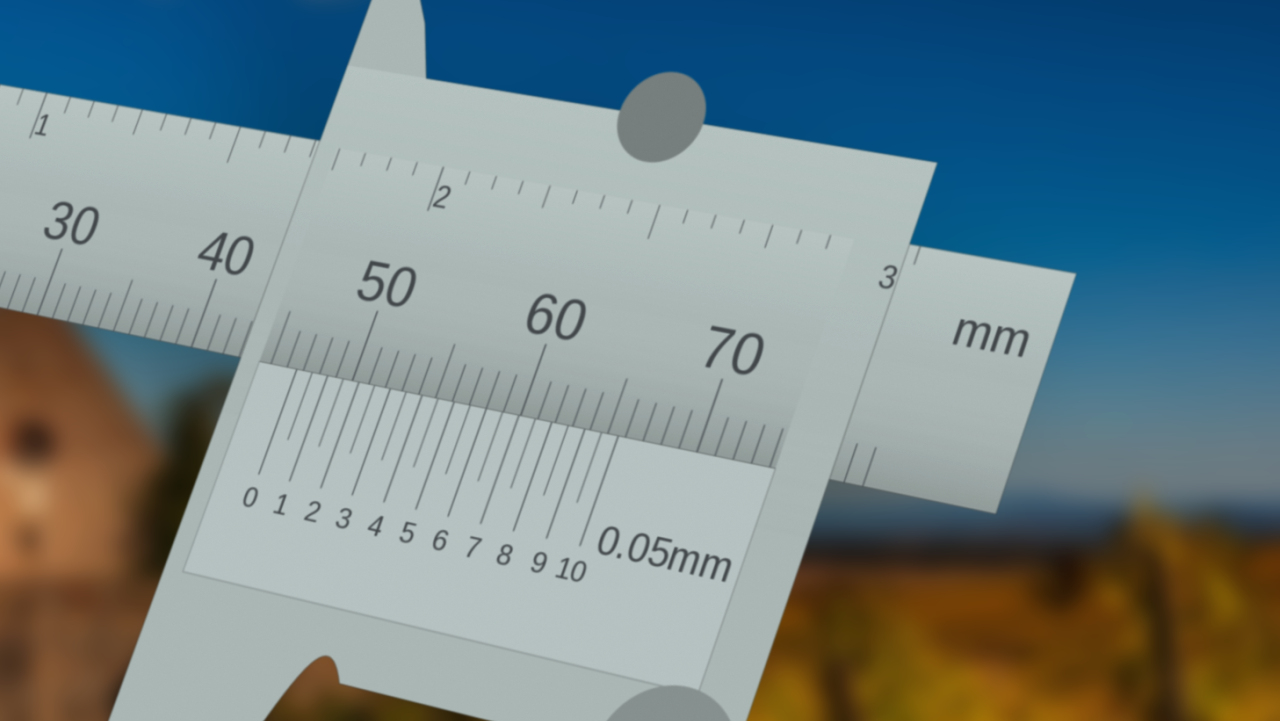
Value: 46.6
